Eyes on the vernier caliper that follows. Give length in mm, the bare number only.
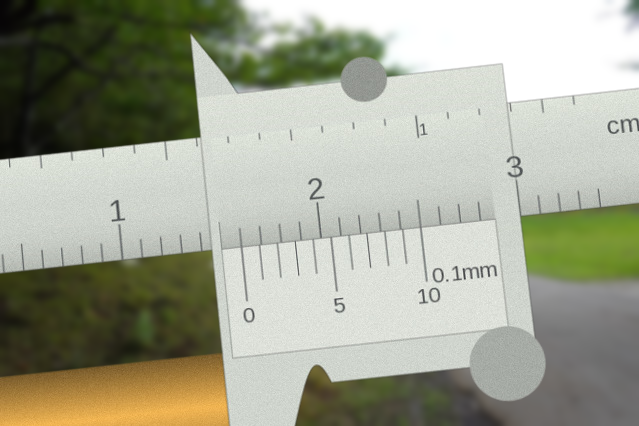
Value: 16.0
